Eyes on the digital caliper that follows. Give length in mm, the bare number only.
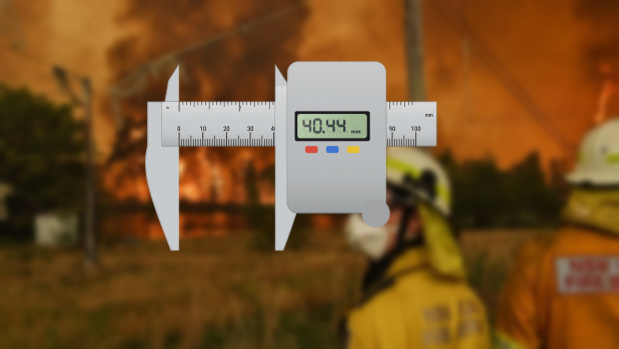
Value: 40.44
